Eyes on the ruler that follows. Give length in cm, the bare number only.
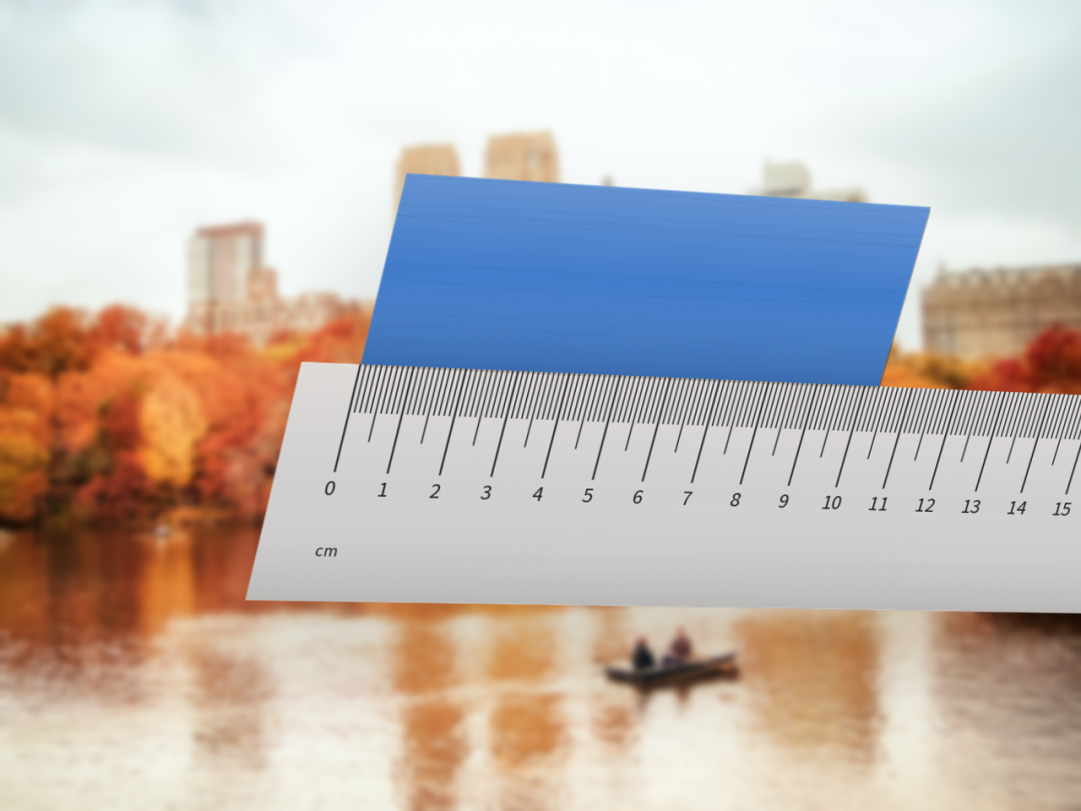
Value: 10.3
